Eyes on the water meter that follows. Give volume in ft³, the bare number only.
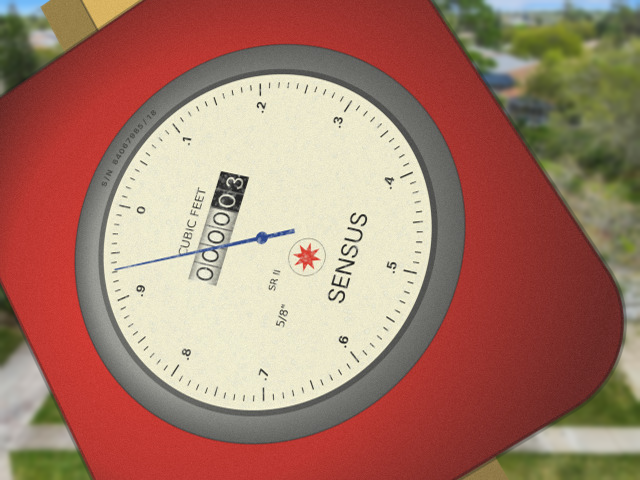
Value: 2.93
